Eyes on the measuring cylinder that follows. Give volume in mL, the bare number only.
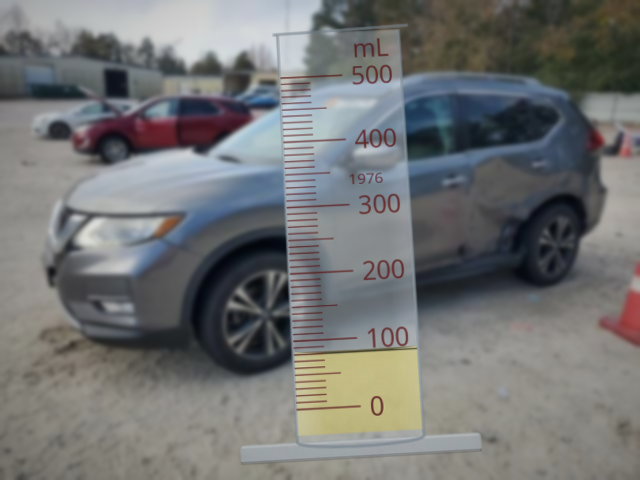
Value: 80
